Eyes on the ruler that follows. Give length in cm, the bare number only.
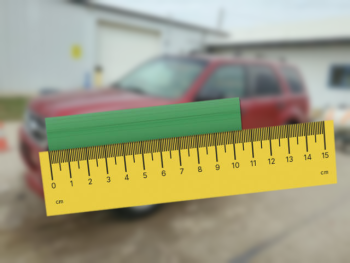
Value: 10.5
